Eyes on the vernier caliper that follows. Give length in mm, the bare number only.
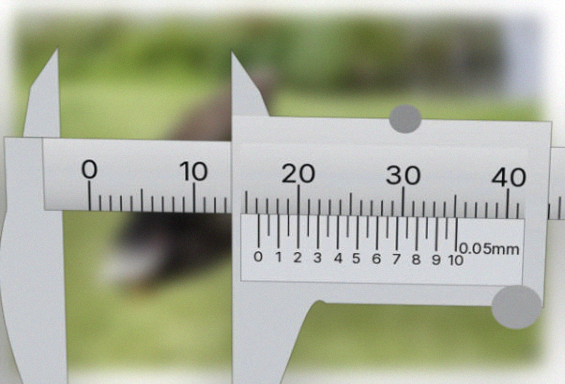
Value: 16.2
